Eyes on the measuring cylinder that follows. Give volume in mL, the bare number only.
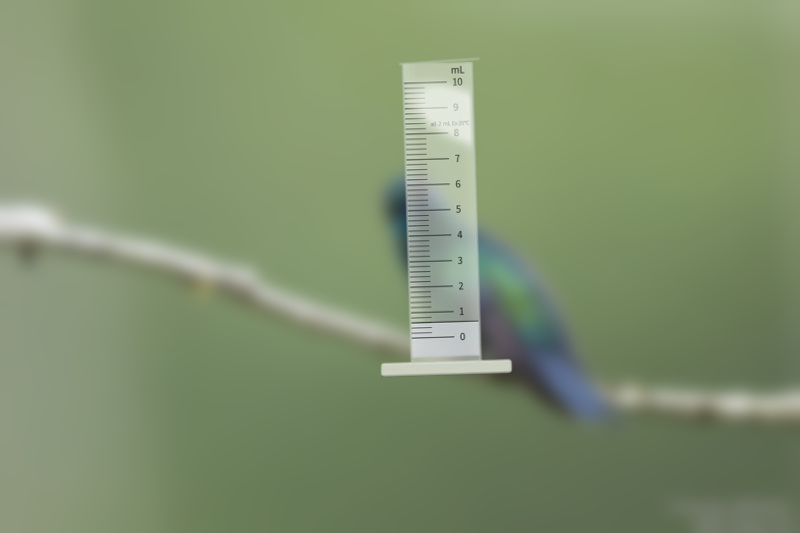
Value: 0.6
